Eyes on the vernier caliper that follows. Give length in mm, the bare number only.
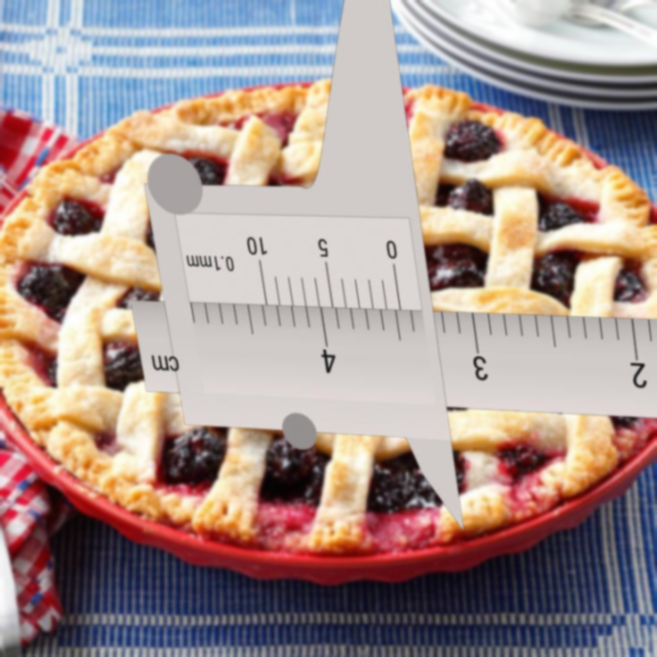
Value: 34.7
